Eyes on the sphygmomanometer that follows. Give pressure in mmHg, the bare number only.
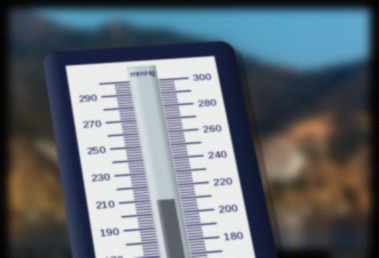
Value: 210
